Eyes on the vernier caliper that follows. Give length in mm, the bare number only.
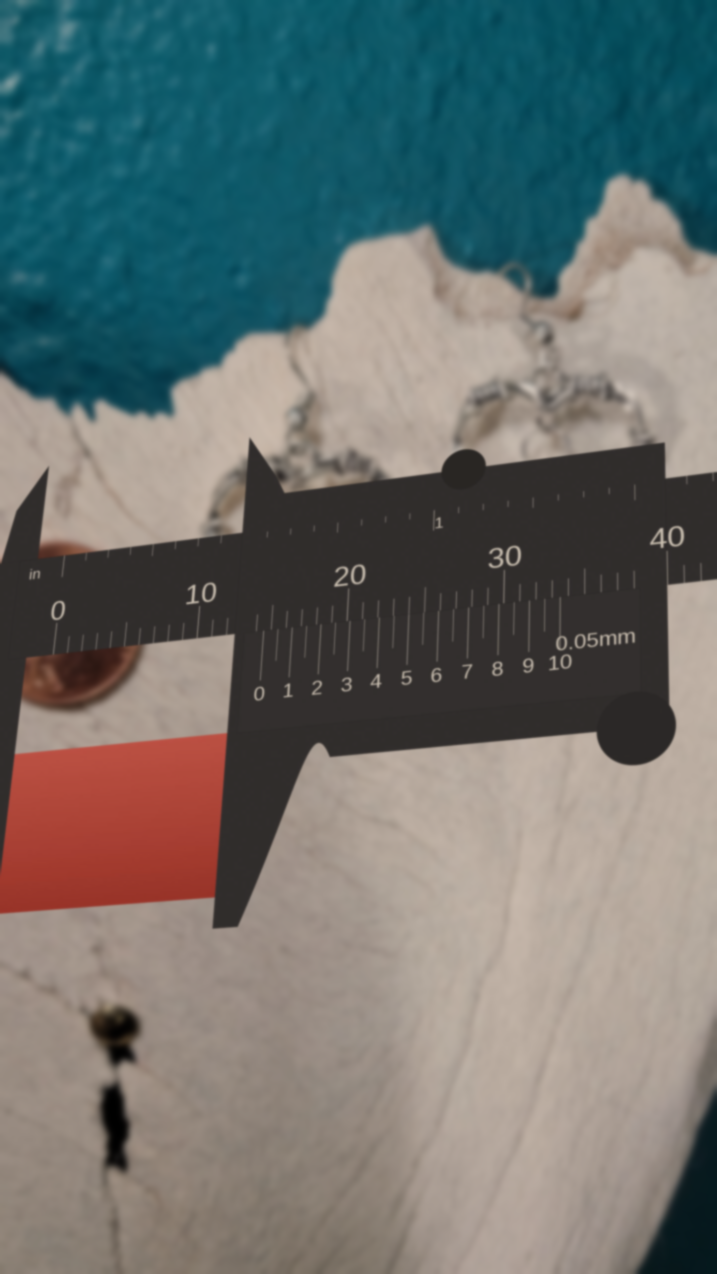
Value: 14.5
